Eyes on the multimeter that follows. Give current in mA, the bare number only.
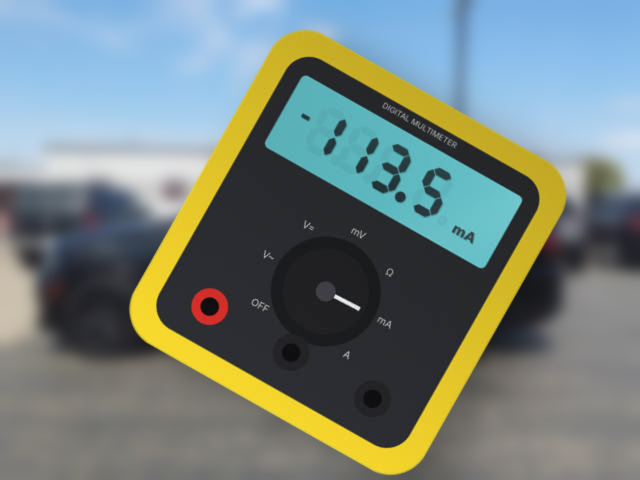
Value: -113.5
